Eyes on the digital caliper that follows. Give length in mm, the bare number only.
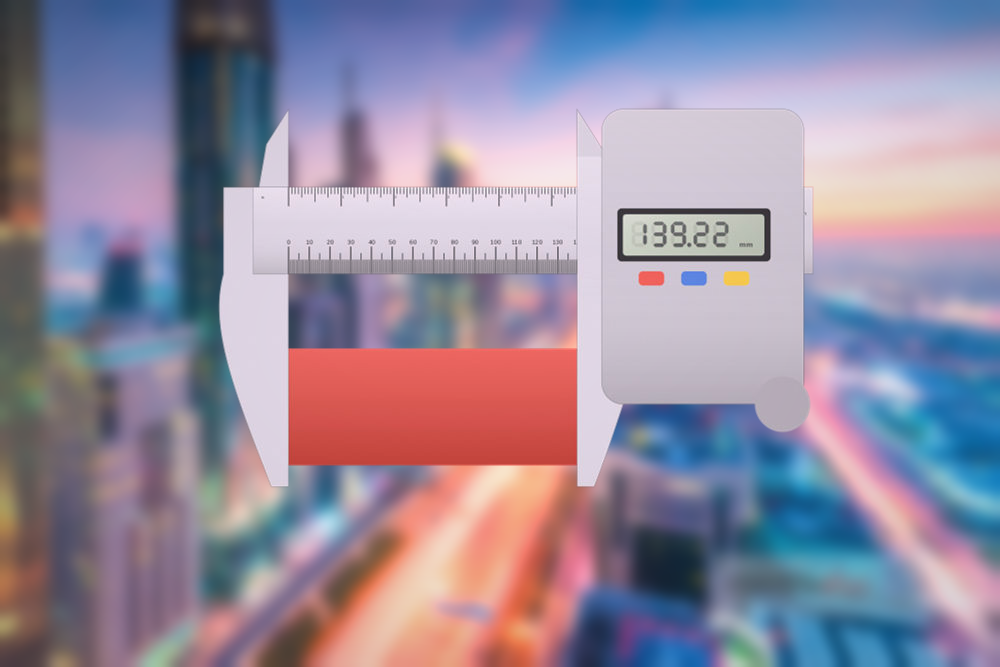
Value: 139.22
